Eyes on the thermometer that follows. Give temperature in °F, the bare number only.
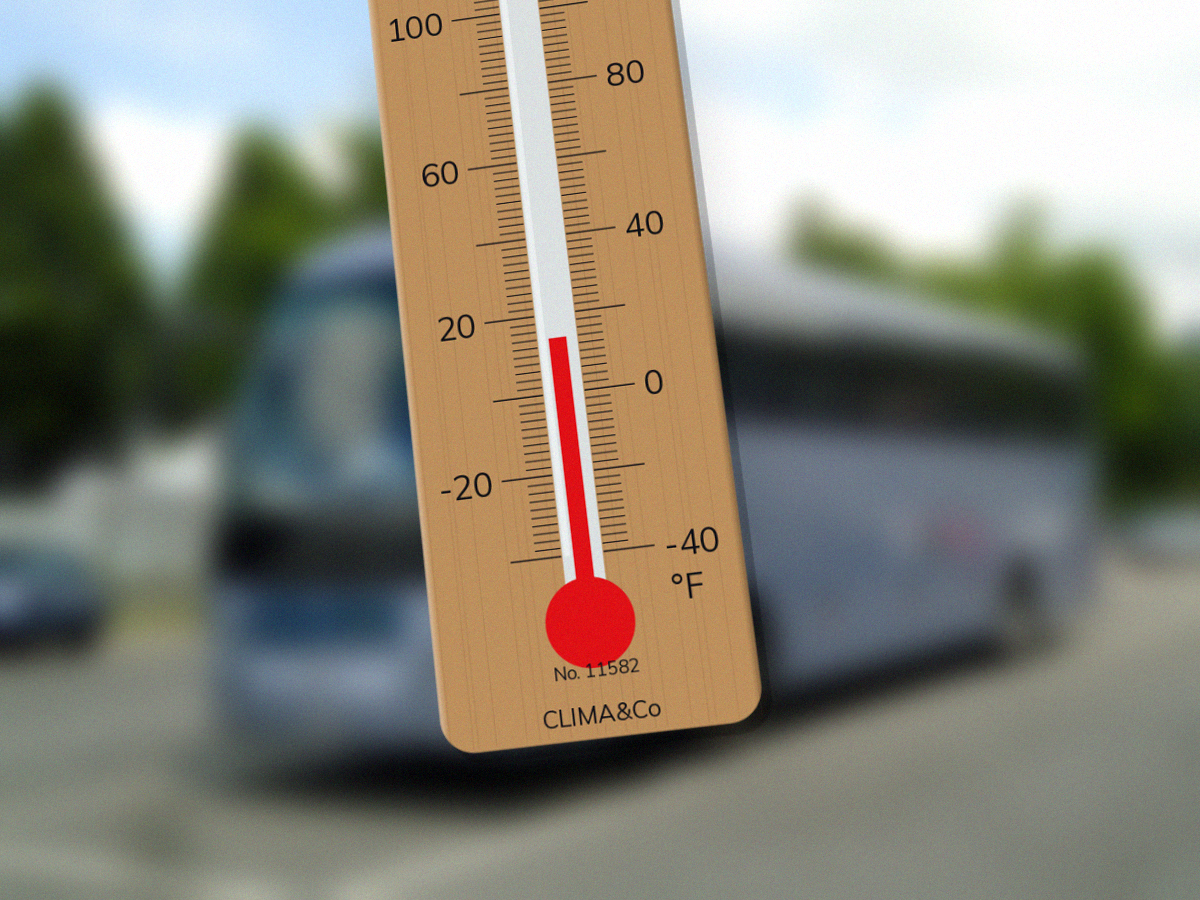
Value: 14
